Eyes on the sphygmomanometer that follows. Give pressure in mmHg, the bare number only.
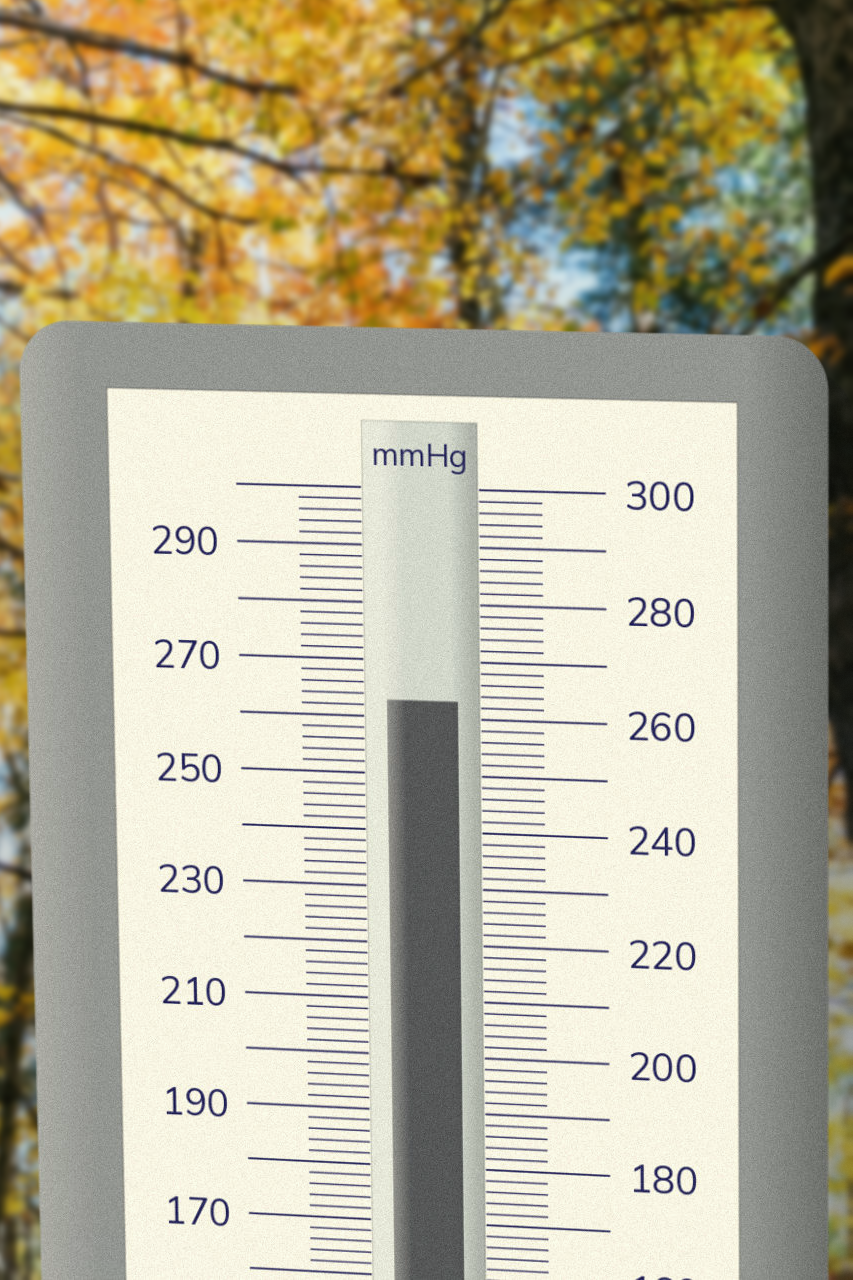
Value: 263
